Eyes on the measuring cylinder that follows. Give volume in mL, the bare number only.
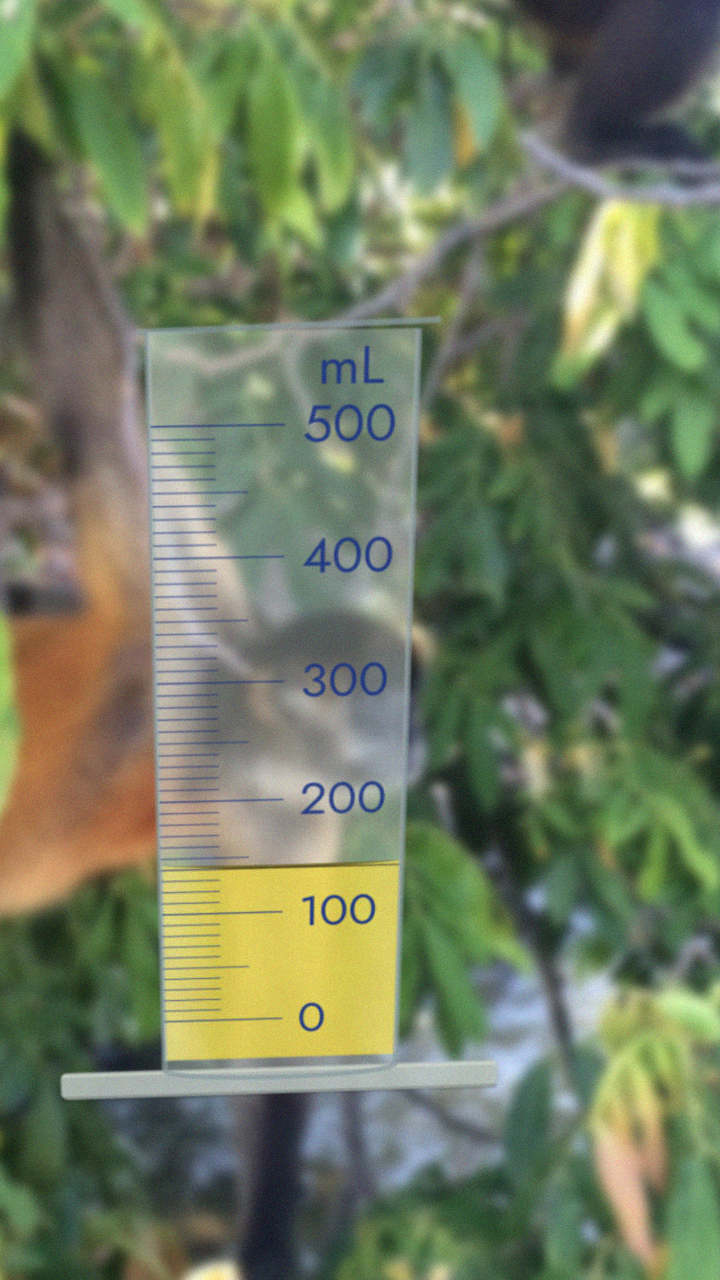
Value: 140
